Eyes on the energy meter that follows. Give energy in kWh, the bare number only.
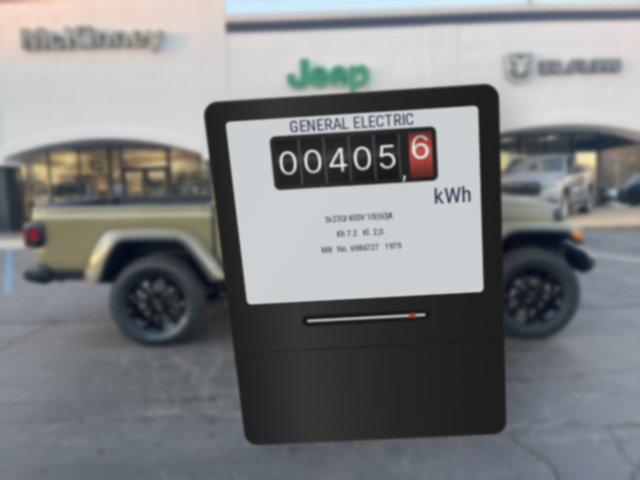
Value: 405.6
